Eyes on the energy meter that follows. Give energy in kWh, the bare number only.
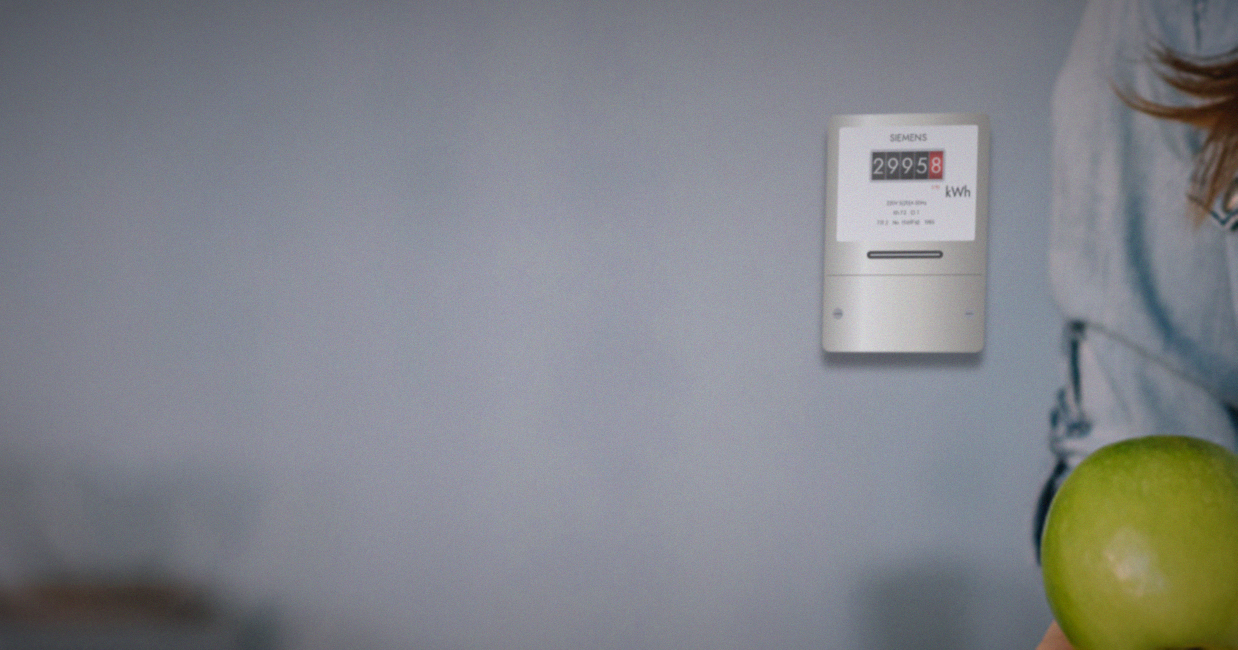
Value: 2995.8
